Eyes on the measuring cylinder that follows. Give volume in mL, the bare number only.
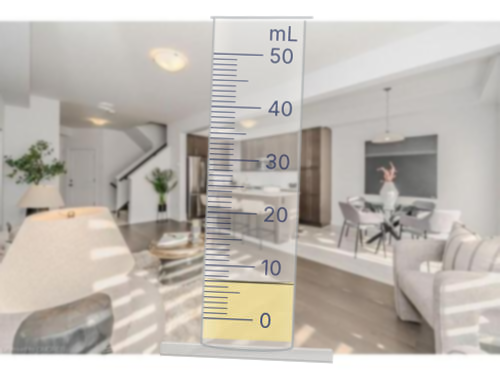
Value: 7
